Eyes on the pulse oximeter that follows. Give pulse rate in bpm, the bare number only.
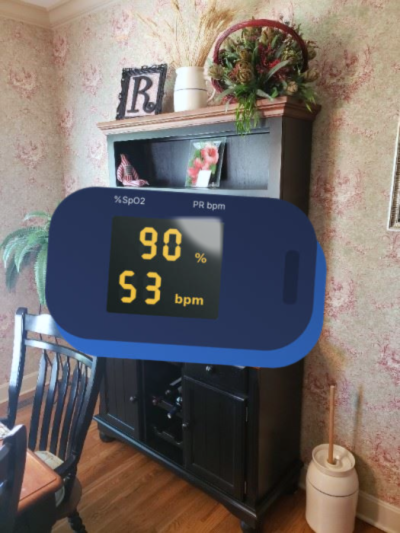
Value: 53
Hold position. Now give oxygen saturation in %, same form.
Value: 90
